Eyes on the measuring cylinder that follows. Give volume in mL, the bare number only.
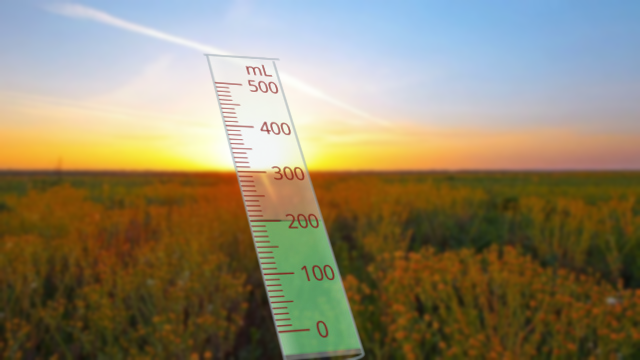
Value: 200
